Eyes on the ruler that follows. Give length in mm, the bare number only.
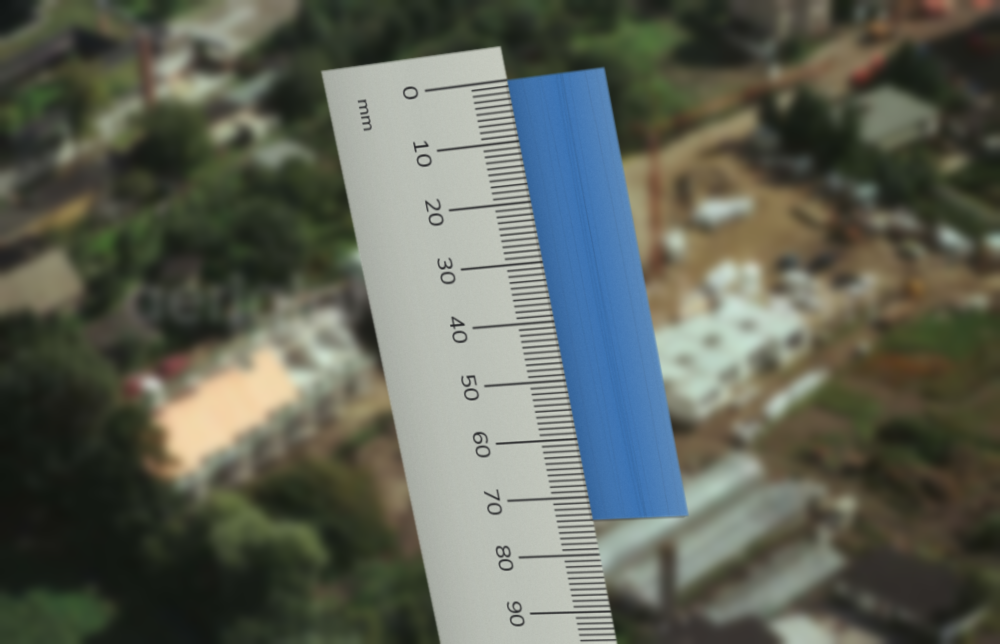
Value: 74
